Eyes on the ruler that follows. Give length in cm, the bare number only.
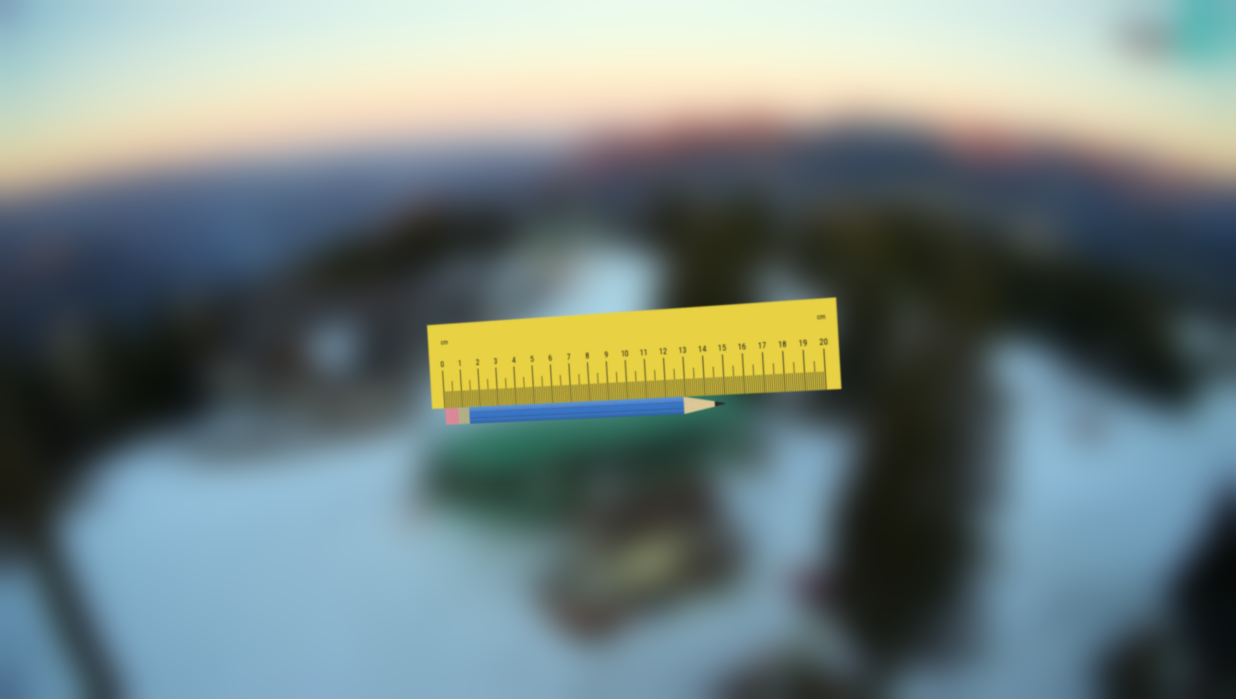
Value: 15
